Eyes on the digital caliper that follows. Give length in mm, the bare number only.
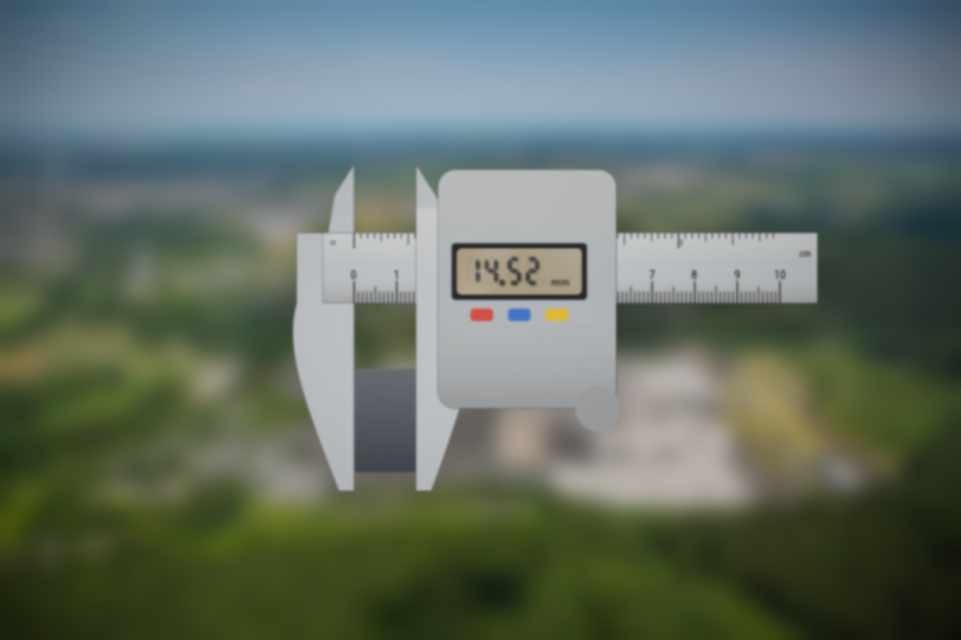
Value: 14.52
